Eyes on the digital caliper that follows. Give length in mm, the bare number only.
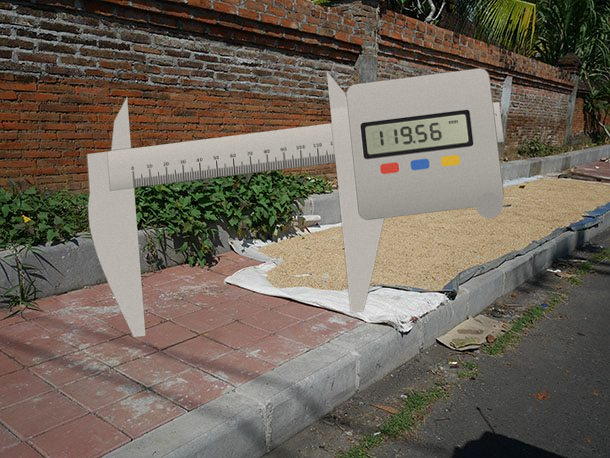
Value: 119.56
